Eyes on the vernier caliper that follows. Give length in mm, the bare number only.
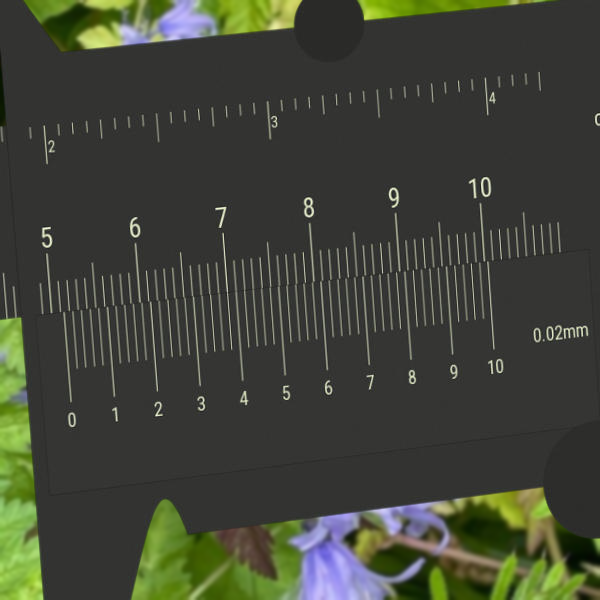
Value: 51.4
